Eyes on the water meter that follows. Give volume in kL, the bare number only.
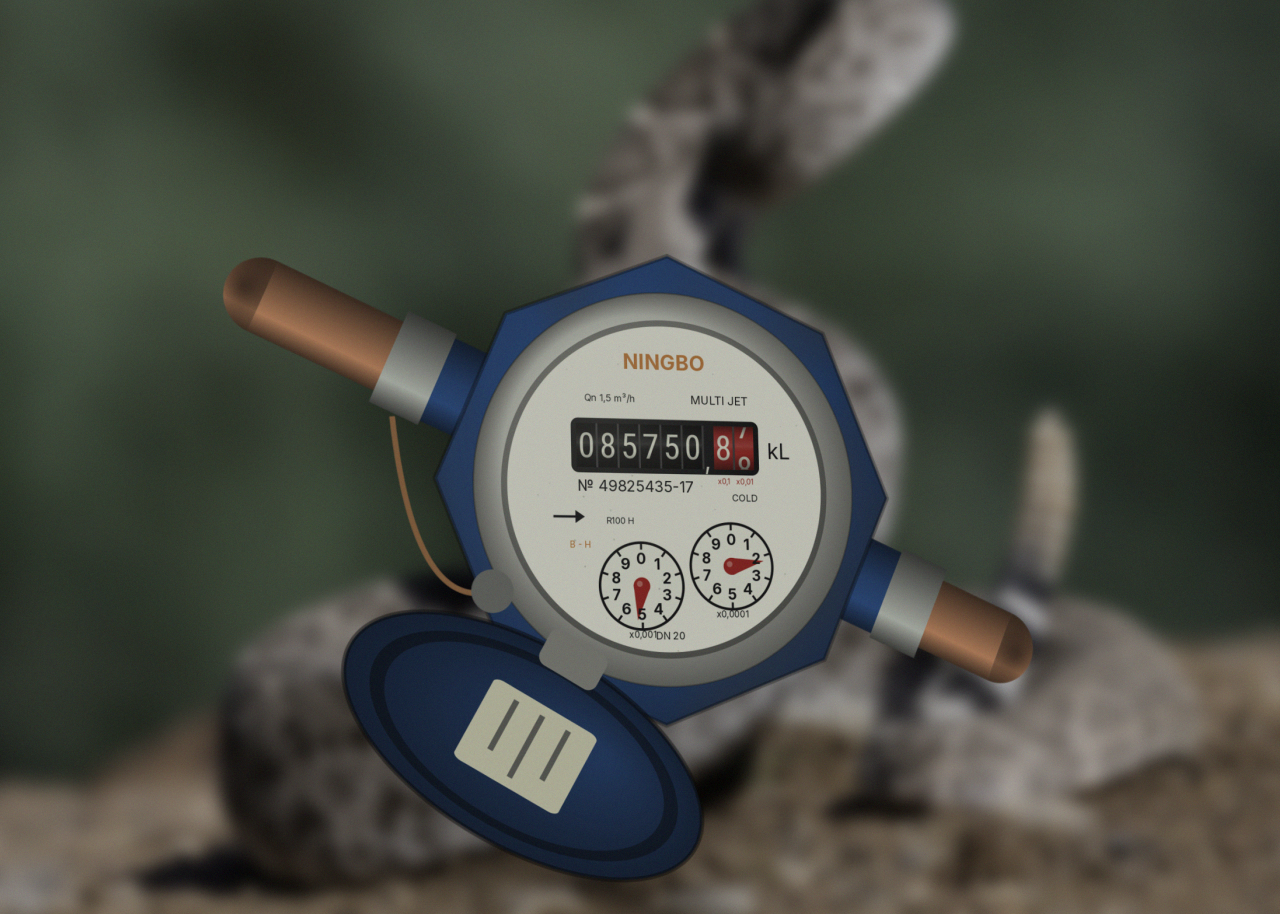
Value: 85750.8752
